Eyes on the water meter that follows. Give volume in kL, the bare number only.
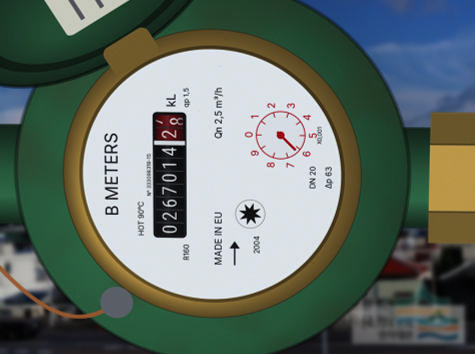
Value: 267014.276
